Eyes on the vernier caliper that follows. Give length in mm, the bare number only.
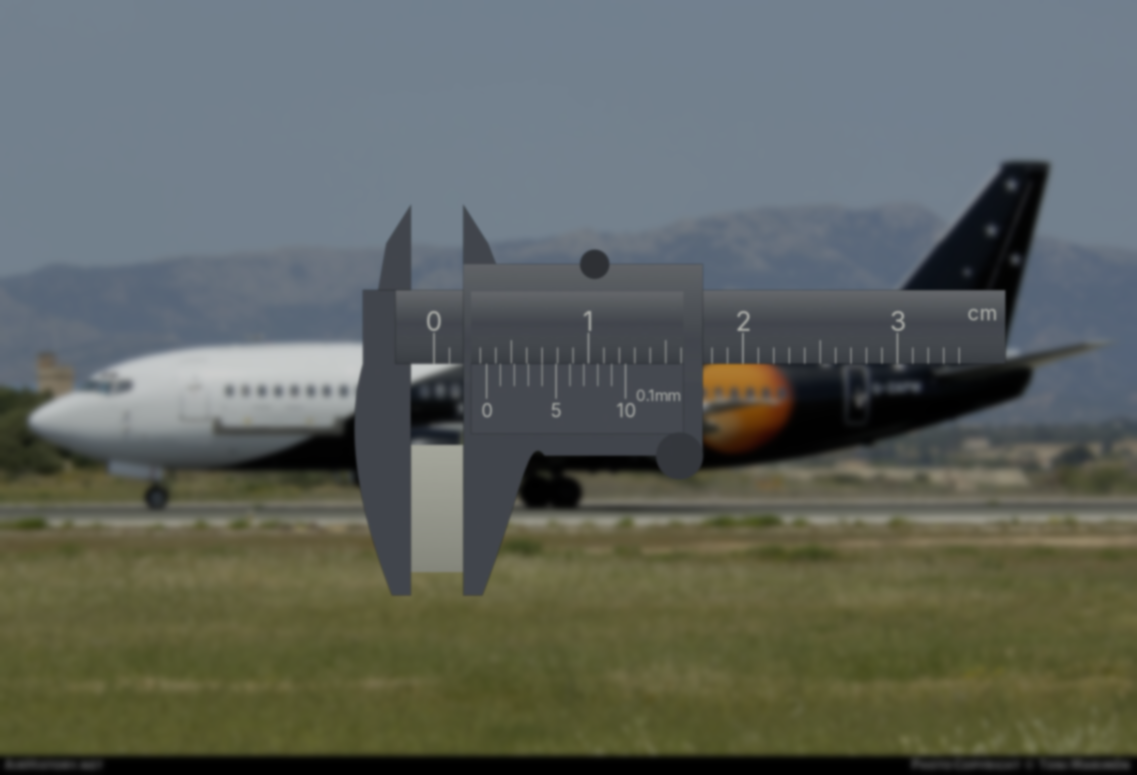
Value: 3.4
